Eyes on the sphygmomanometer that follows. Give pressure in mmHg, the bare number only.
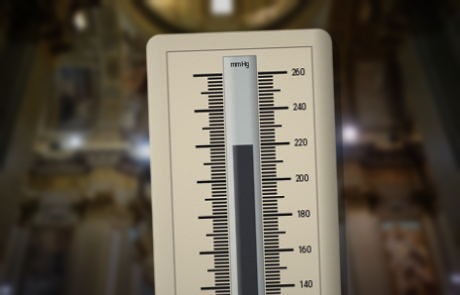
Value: 220
